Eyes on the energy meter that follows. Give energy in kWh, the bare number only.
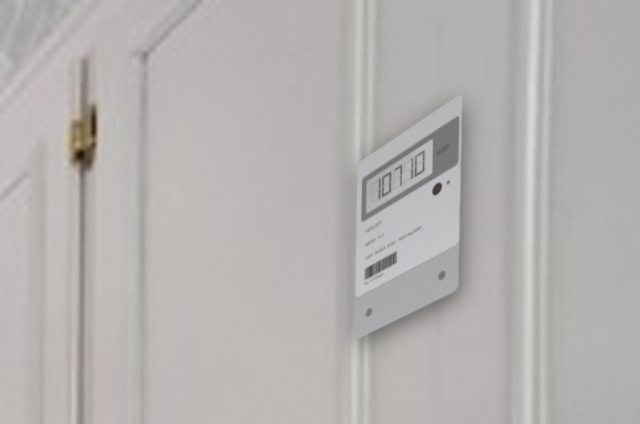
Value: 10710
